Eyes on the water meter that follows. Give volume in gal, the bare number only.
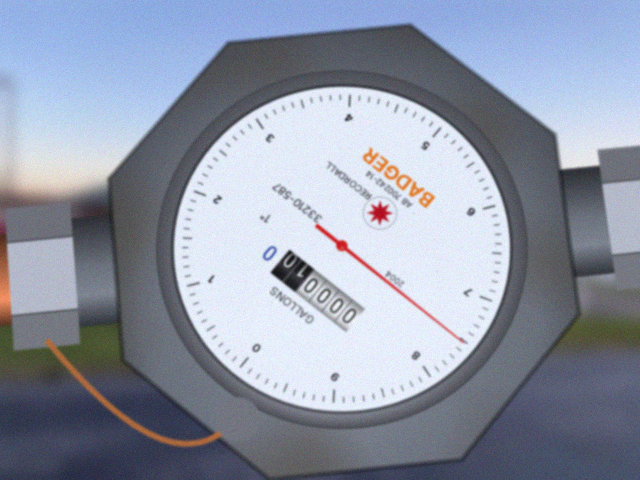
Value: 97.5
